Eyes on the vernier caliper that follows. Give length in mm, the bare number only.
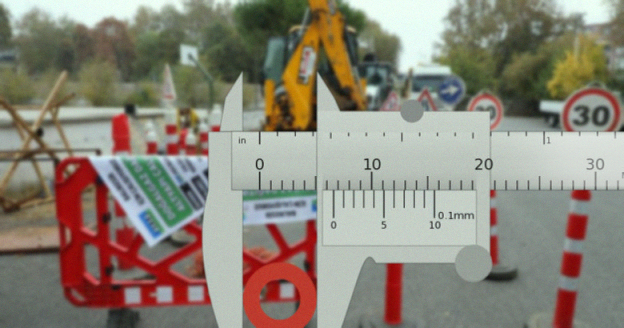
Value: 6.6
